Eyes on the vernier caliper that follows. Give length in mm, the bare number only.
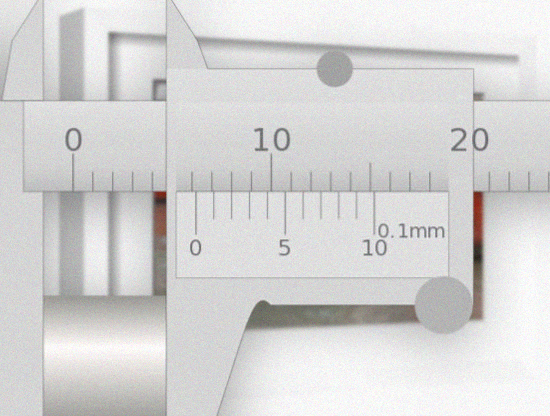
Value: 6.2
